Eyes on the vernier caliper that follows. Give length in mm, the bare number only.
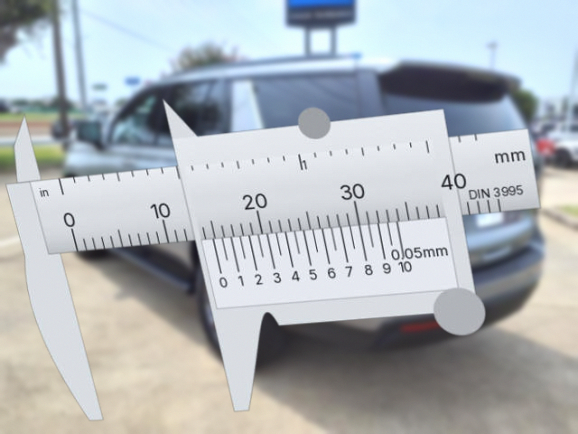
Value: 14.8
